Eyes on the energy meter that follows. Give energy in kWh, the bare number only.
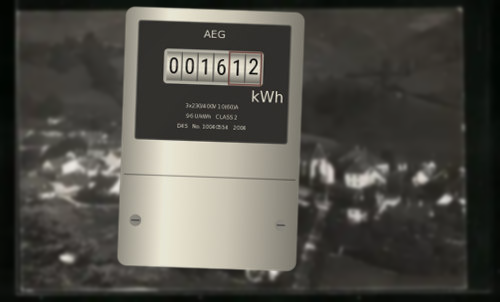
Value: 16.12
